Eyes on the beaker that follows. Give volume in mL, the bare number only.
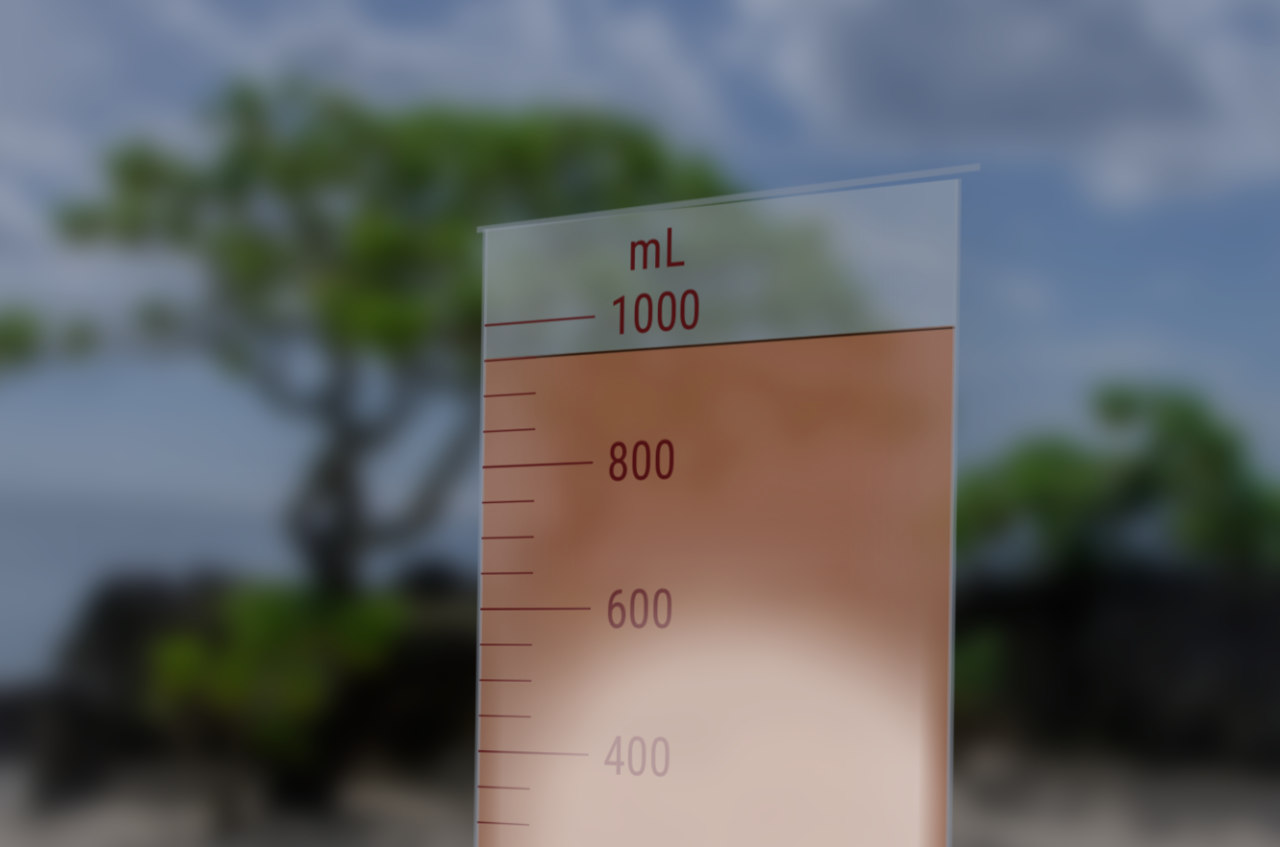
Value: 950
